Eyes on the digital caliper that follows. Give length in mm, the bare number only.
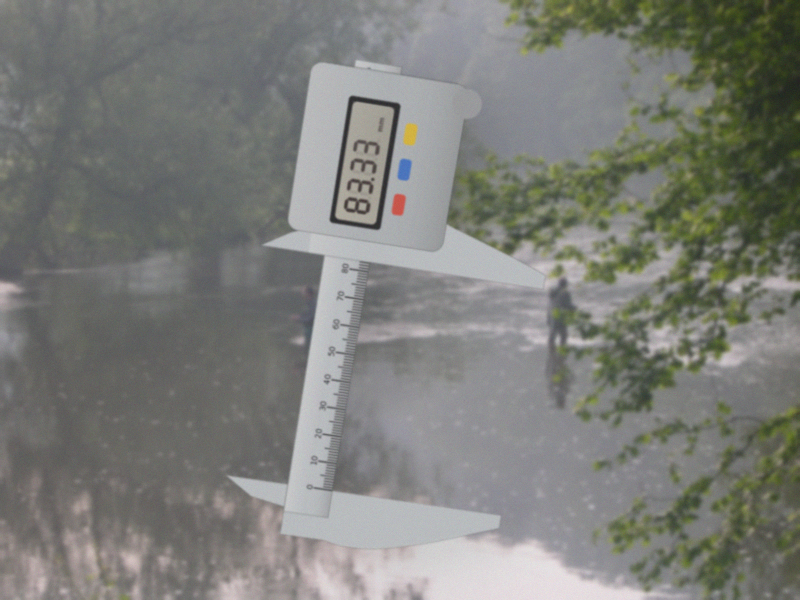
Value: 83.33
